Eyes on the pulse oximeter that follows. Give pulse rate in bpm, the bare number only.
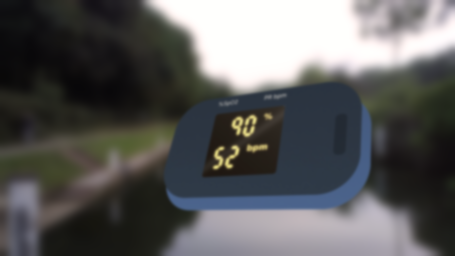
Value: 52
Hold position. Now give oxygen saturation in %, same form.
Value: 90
